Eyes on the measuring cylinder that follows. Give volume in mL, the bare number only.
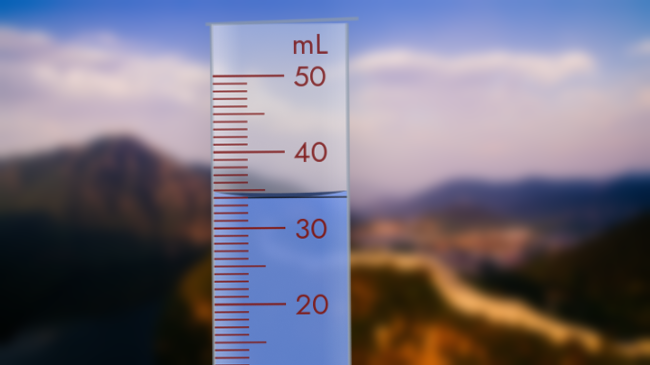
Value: 34
